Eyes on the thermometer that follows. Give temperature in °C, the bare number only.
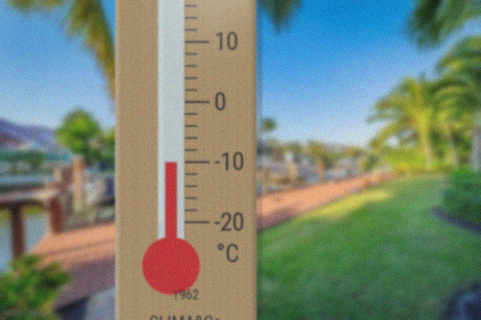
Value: -10
